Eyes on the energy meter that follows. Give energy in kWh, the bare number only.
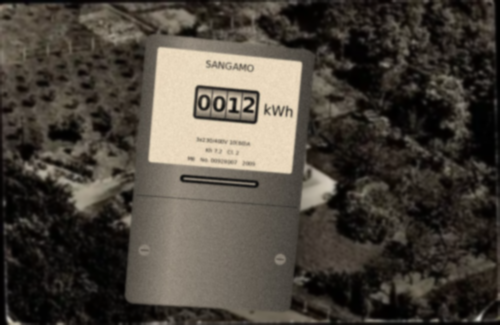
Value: 12
